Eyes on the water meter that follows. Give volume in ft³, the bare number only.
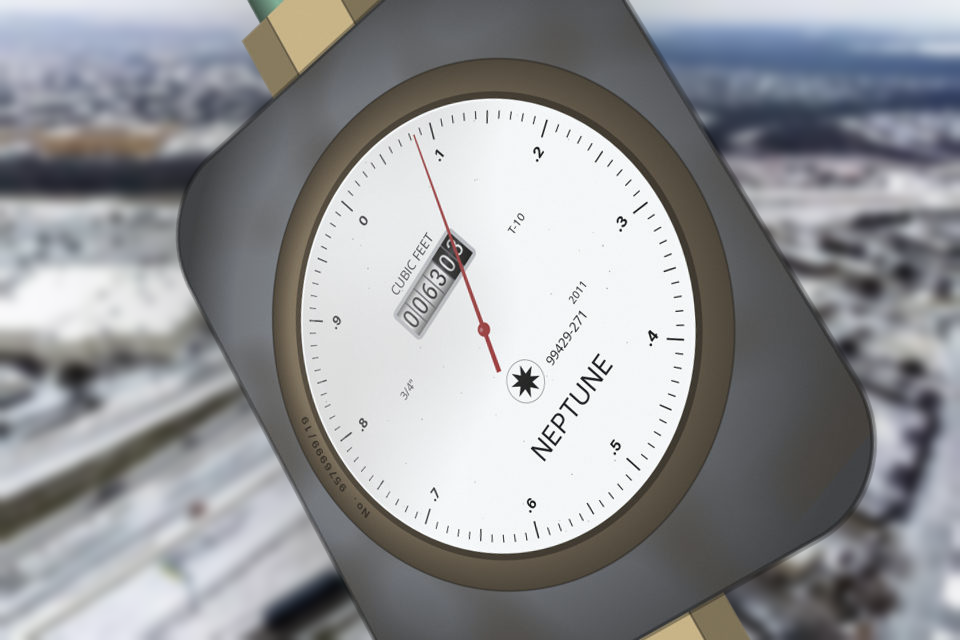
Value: 6303.08
